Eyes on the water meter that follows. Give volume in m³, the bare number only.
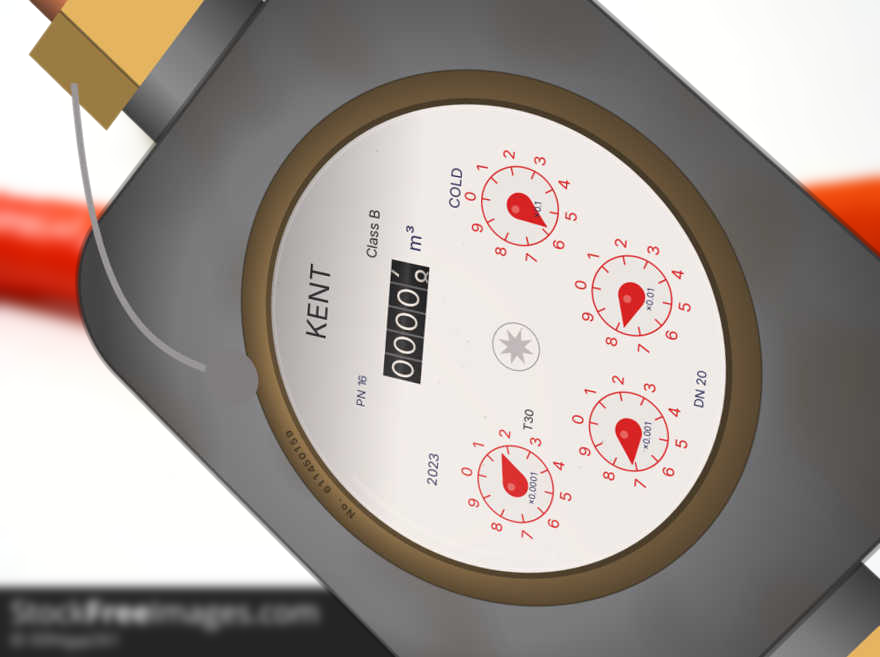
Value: 7.5771
